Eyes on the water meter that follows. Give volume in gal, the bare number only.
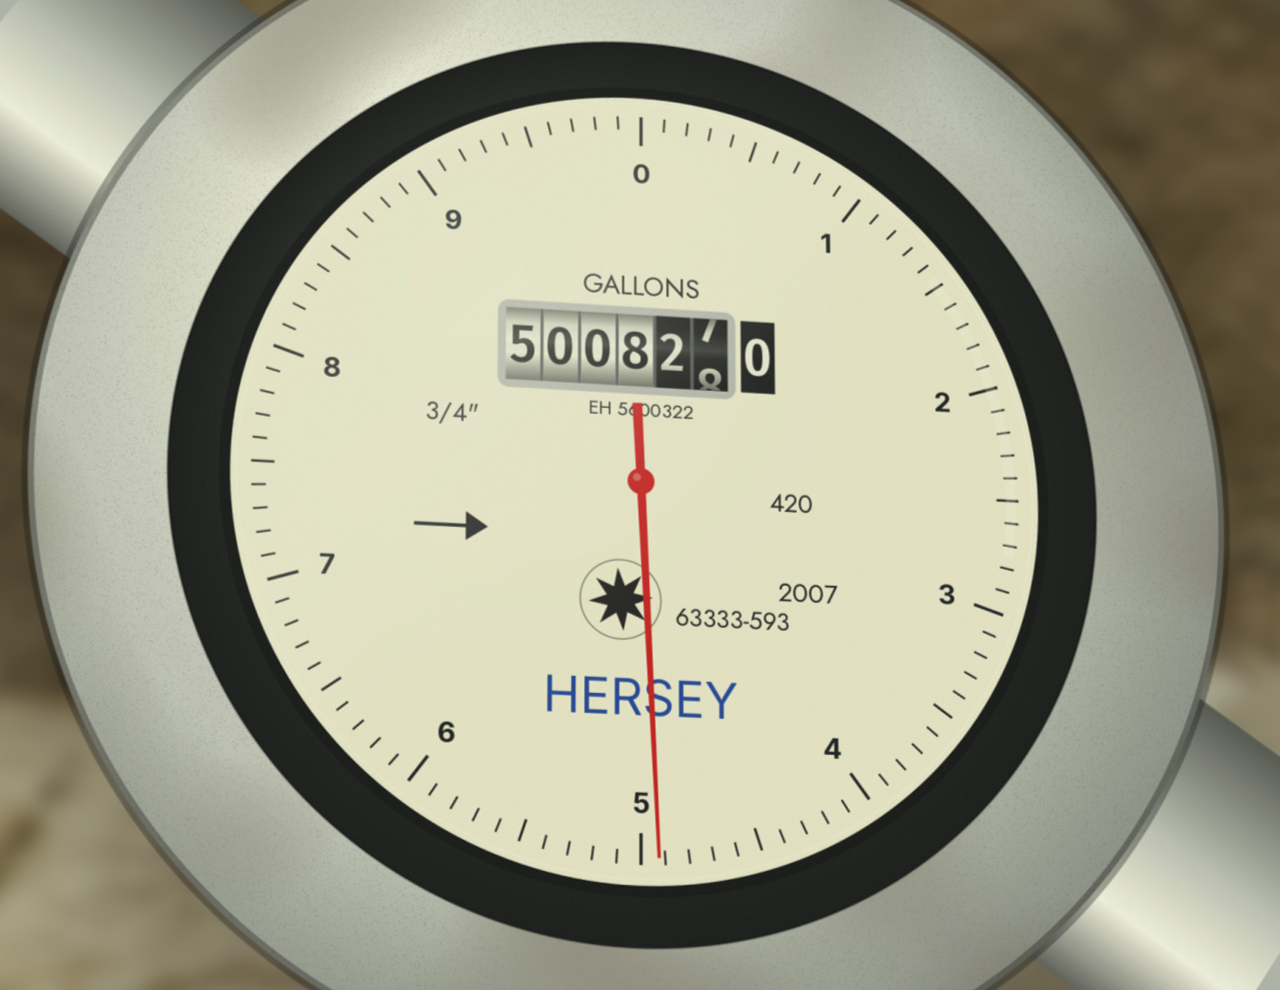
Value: 5008274.9
